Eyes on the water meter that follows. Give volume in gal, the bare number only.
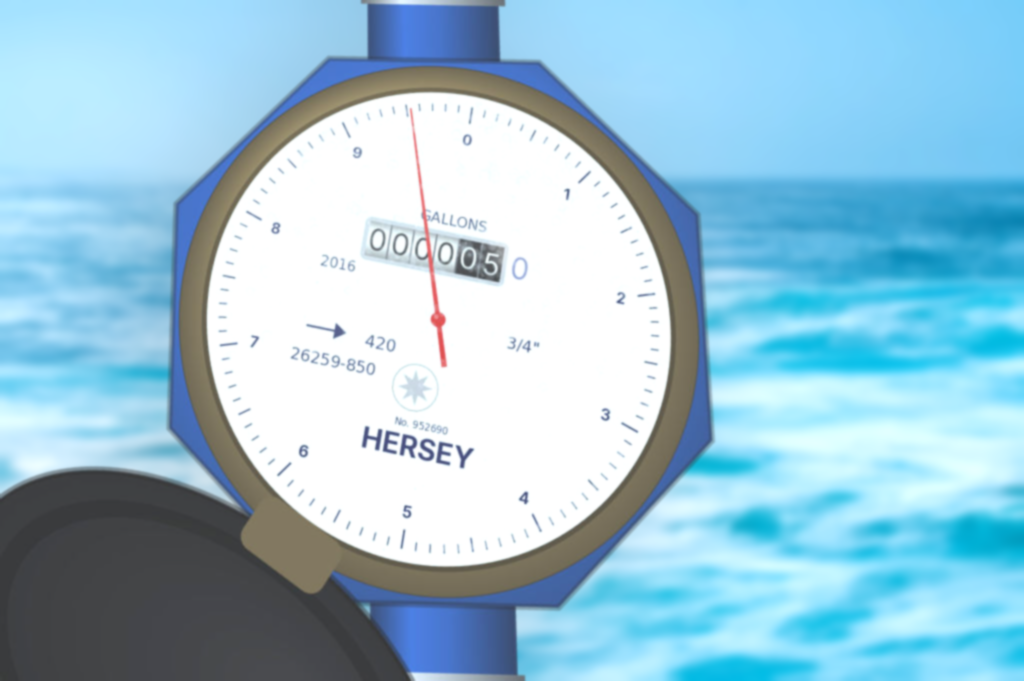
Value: 49.5
